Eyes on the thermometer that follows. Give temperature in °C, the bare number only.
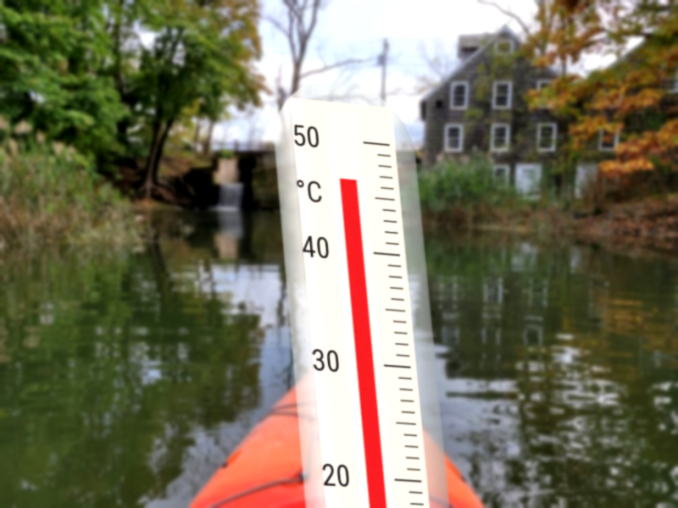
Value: 46.5
